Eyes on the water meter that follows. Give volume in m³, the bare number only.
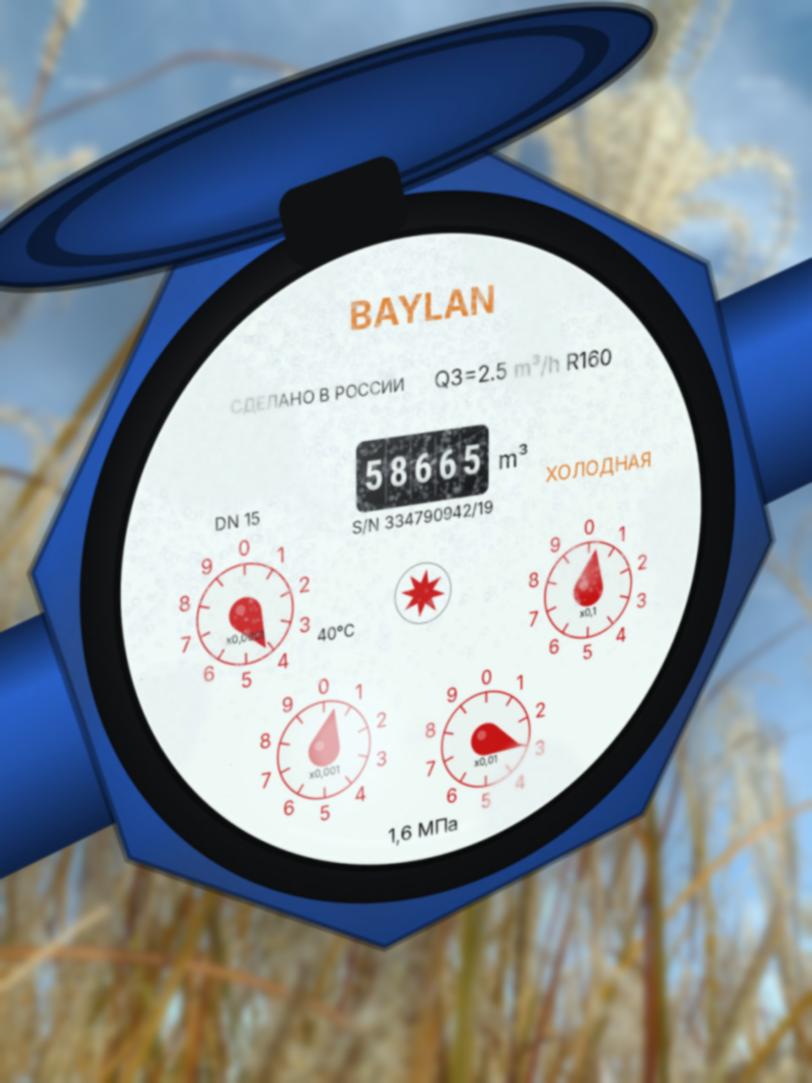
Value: 58665.0304
